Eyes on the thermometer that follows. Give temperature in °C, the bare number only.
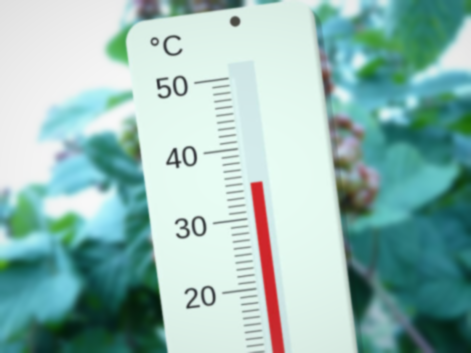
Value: 35
